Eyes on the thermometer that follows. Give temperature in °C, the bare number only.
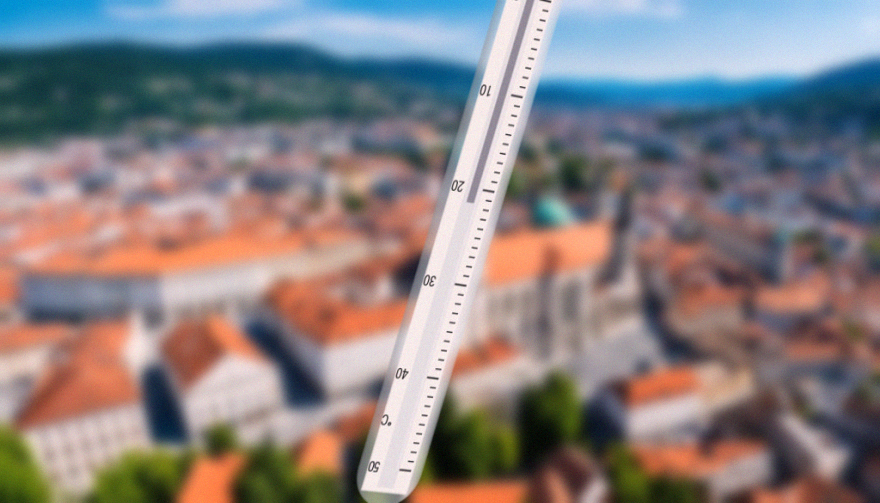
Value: 21.5
